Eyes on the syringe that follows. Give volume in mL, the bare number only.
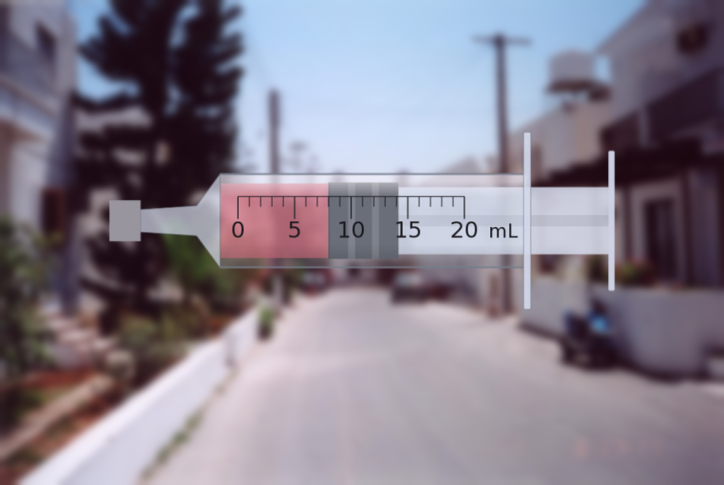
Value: 8
